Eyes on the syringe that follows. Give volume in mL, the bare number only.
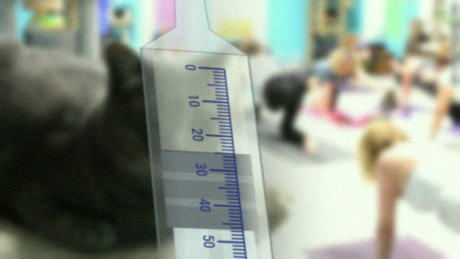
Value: 25
